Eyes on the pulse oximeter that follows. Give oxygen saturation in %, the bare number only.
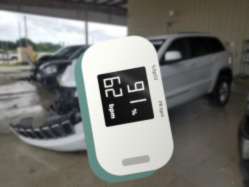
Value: 91
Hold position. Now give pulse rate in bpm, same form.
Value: 62
